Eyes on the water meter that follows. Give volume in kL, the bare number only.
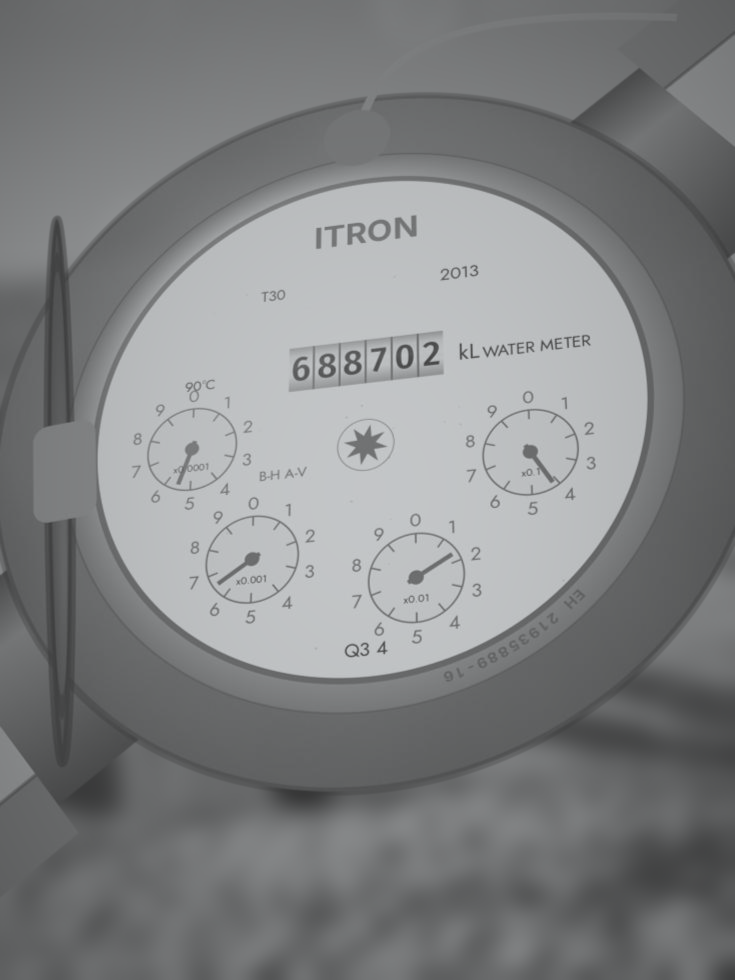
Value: 688702.4165
